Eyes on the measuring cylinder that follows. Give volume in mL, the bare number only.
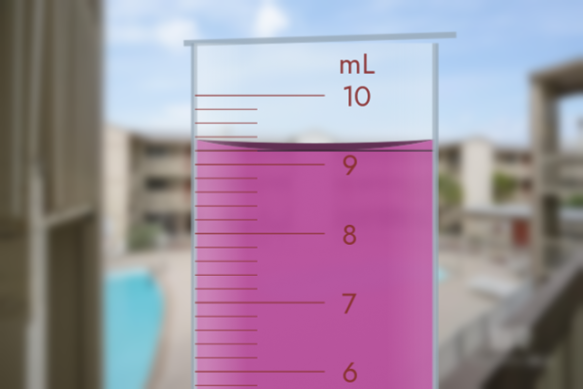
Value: 9.2
